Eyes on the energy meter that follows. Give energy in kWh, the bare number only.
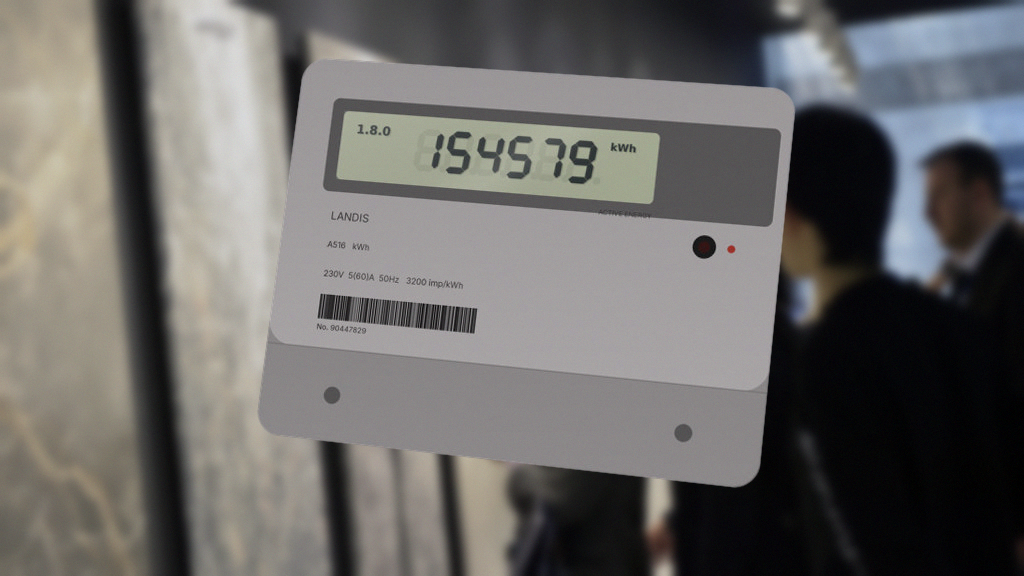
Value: 154579
